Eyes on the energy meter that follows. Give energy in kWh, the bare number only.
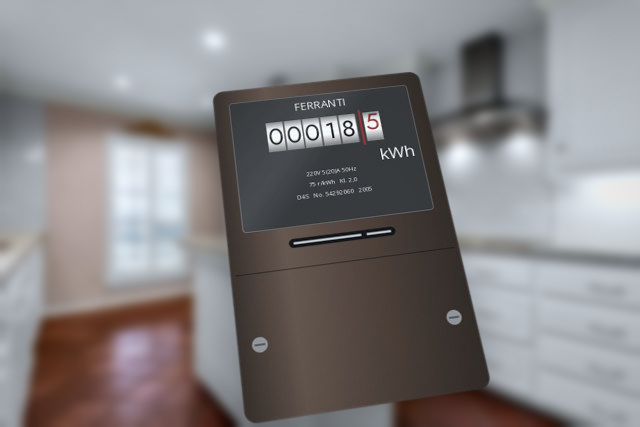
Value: 18.5
